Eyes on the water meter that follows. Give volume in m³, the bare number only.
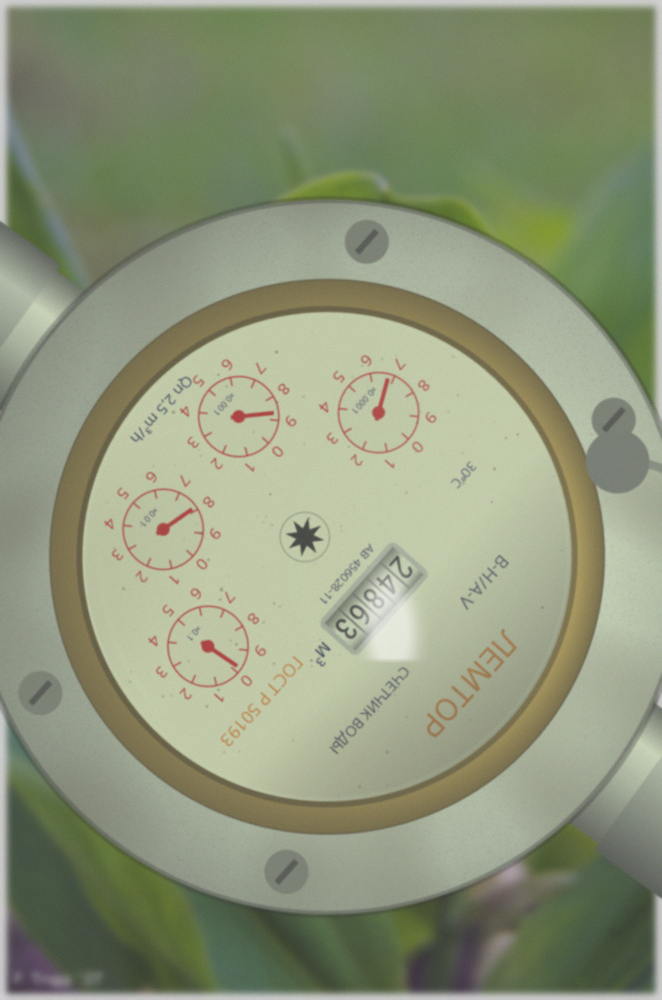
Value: 24862.9786
